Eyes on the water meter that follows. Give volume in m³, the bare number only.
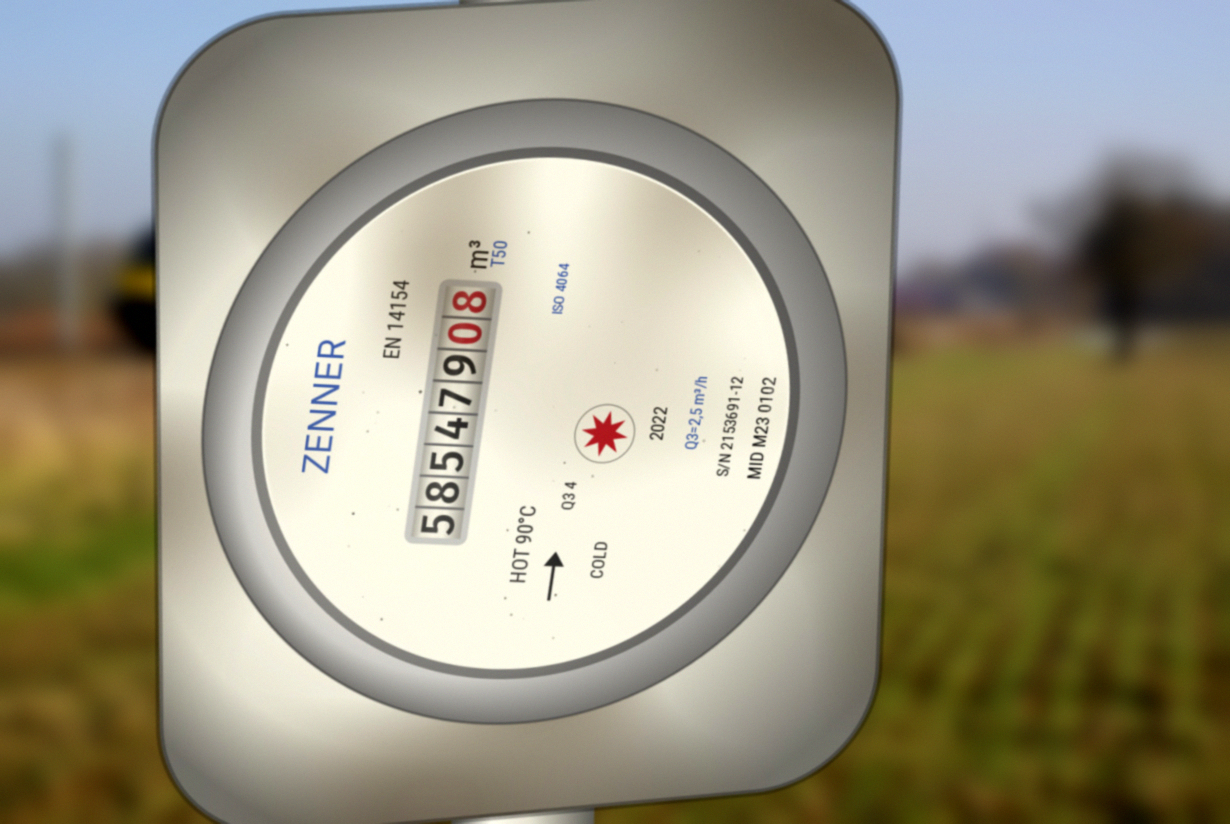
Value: 585479.08
